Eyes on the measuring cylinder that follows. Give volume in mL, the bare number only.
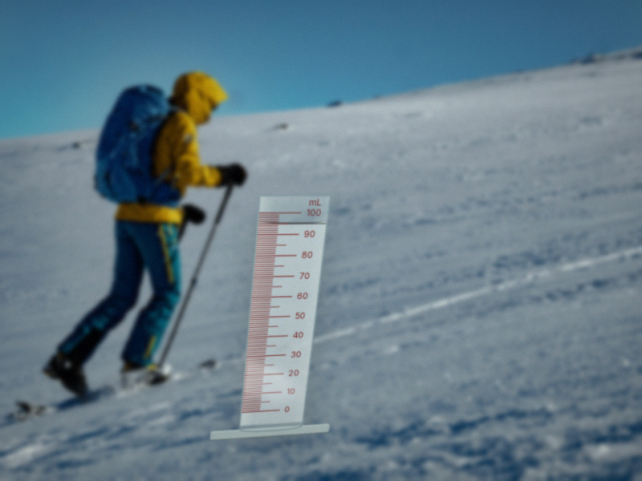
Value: 95
